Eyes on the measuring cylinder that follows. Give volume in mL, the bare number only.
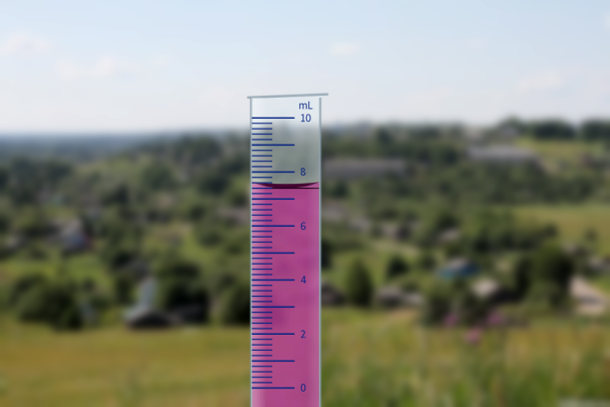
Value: 7.4
